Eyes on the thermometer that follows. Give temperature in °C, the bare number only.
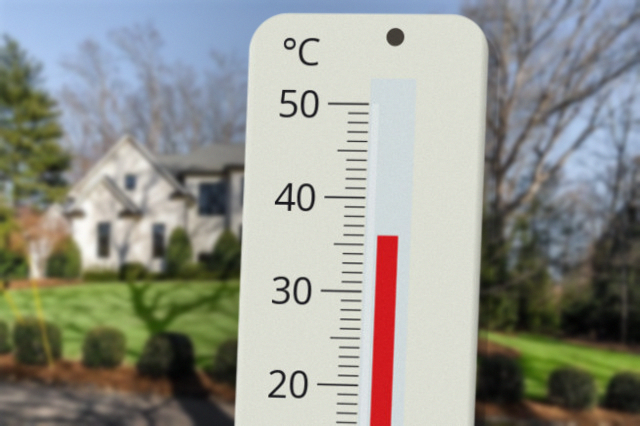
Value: 36
